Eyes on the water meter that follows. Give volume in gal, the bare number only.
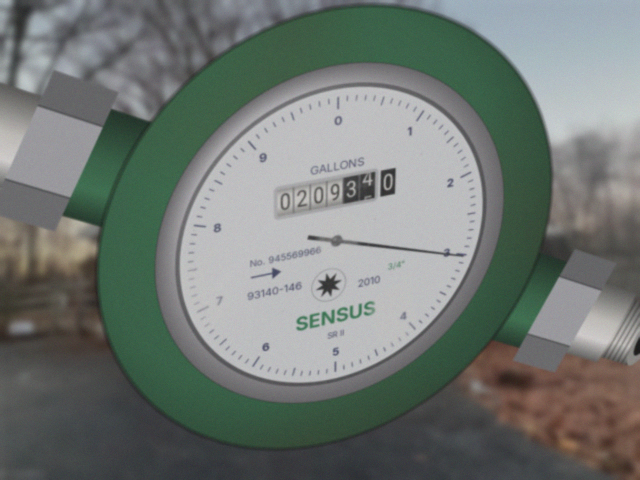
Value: 209343.0
